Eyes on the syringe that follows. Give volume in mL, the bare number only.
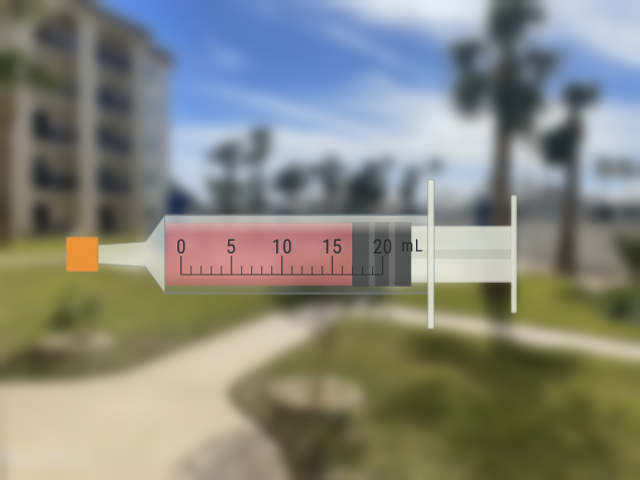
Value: 17
